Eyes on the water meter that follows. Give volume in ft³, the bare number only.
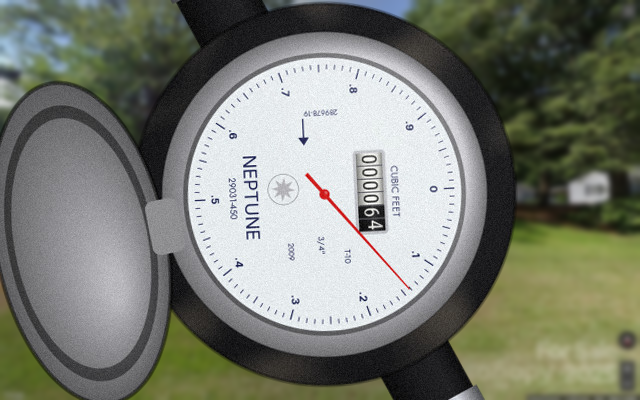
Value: 64.14
